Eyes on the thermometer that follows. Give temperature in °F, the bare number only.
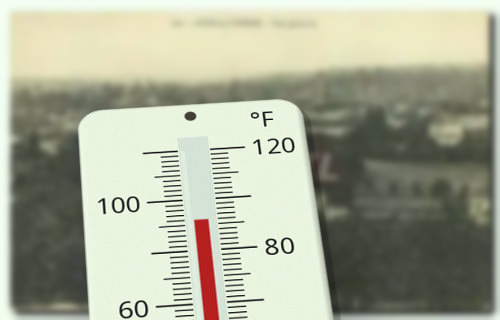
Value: 92
